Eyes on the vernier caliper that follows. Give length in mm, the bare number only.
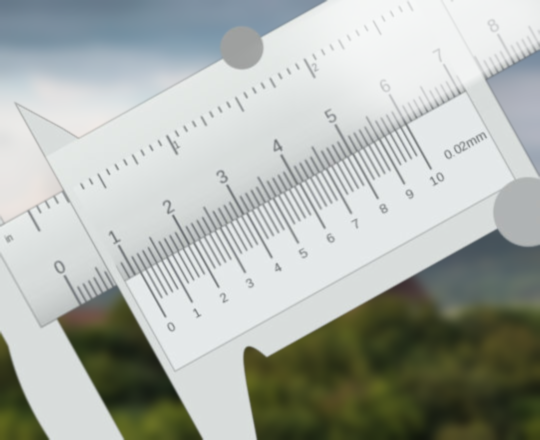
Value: 11.0
